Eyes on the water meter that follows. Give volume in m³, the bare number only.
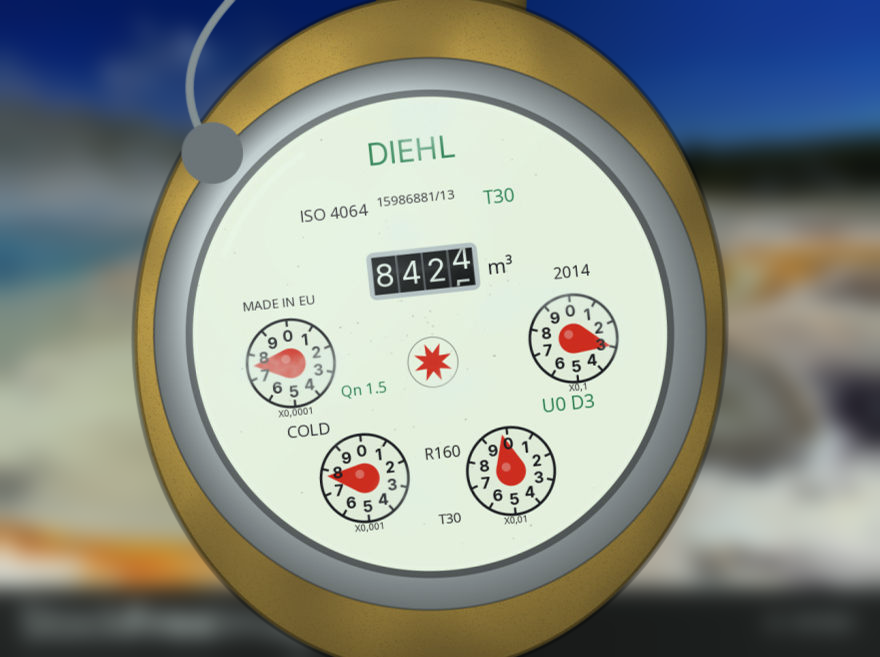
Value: 8424.2977
